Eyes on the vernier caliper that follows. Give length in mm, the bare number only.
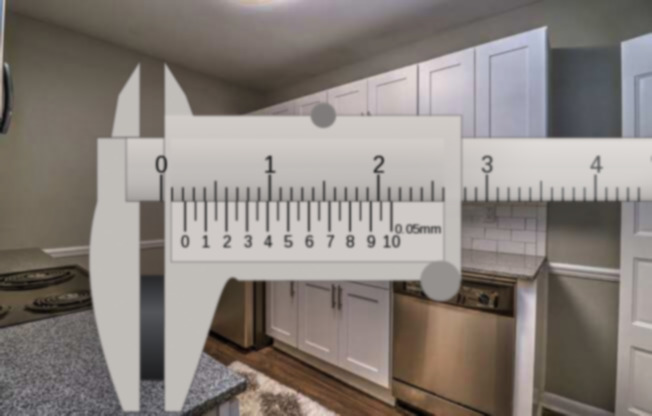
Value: 2.2
